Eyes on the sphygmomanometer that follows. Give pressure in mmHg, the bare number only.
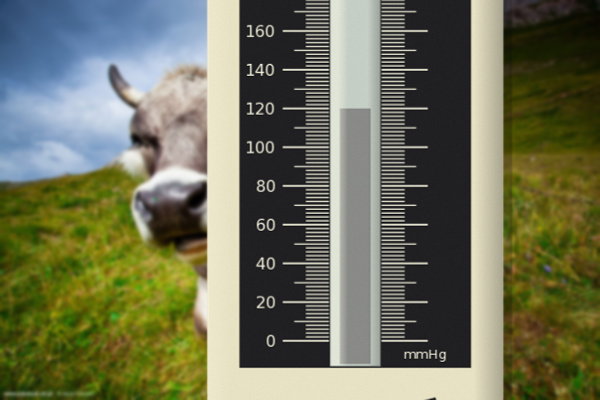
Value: 120
